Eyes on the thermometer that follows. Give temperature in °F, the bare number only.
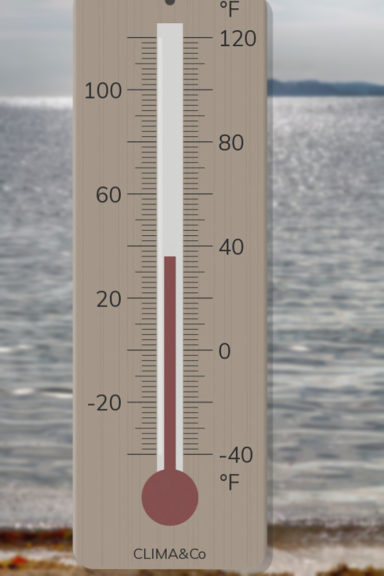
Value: 36
